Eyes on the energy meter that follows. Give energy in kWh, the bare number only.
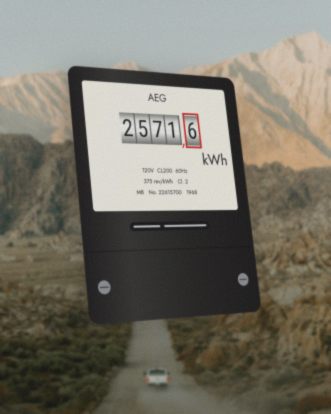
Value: 2571.6
